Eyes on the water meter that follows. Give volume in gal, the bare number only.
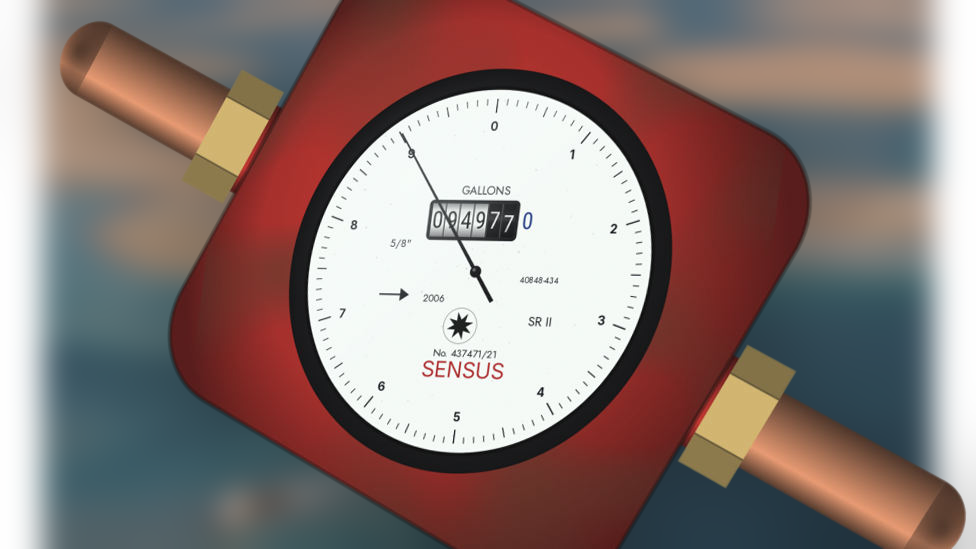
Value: 949769.0
